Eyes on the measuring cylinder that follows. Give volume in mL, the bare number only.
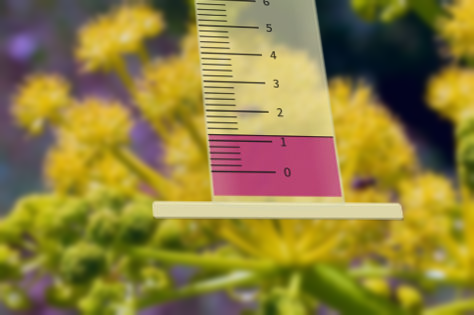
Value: 1.2
